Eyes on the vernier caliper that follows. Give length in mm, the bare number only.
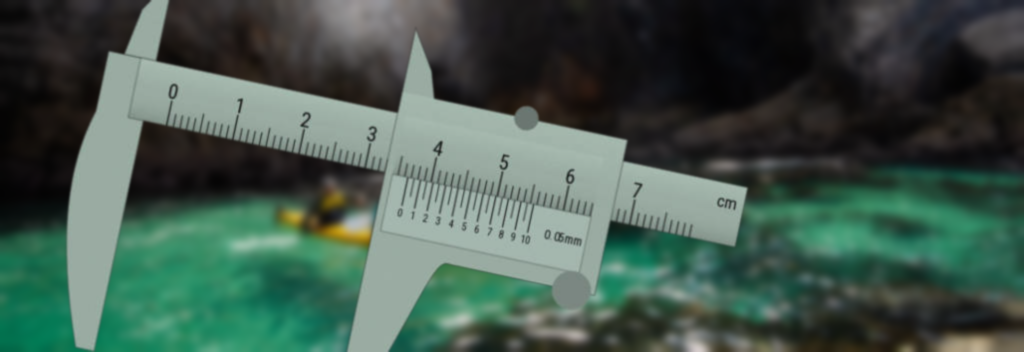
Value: 36.5
